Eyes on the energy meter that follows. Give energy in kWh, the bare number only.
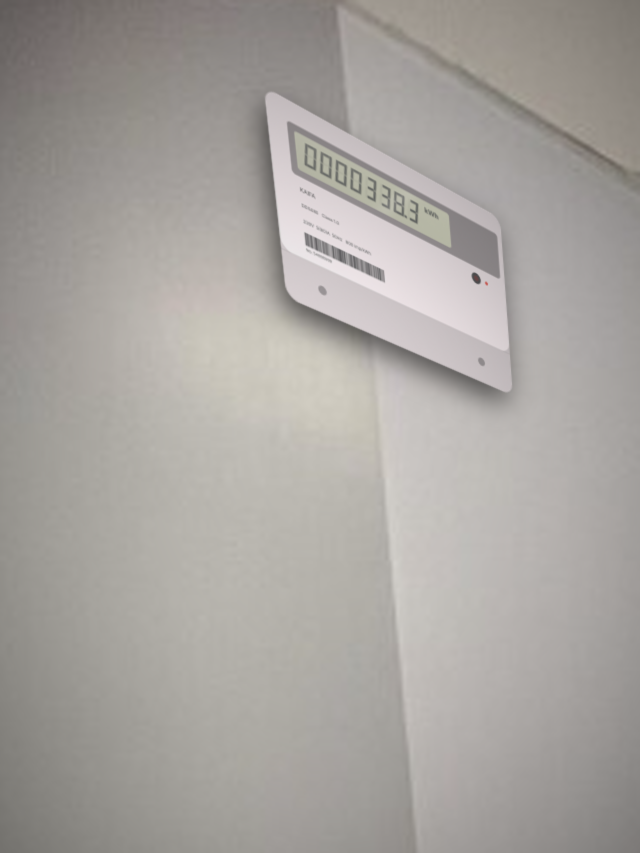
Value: 338.3
